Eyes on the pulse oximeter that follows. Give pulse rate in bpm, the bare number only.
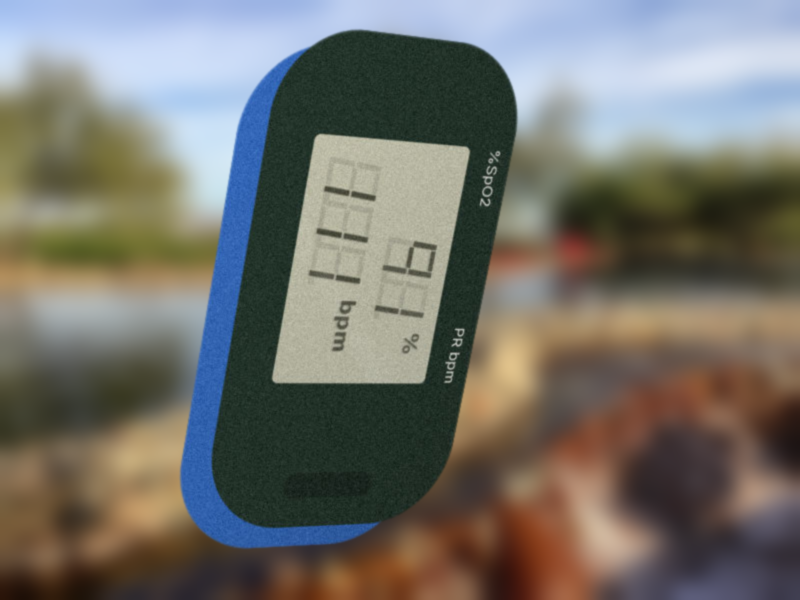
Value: 111
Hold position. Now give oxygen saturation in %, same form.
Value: 91
